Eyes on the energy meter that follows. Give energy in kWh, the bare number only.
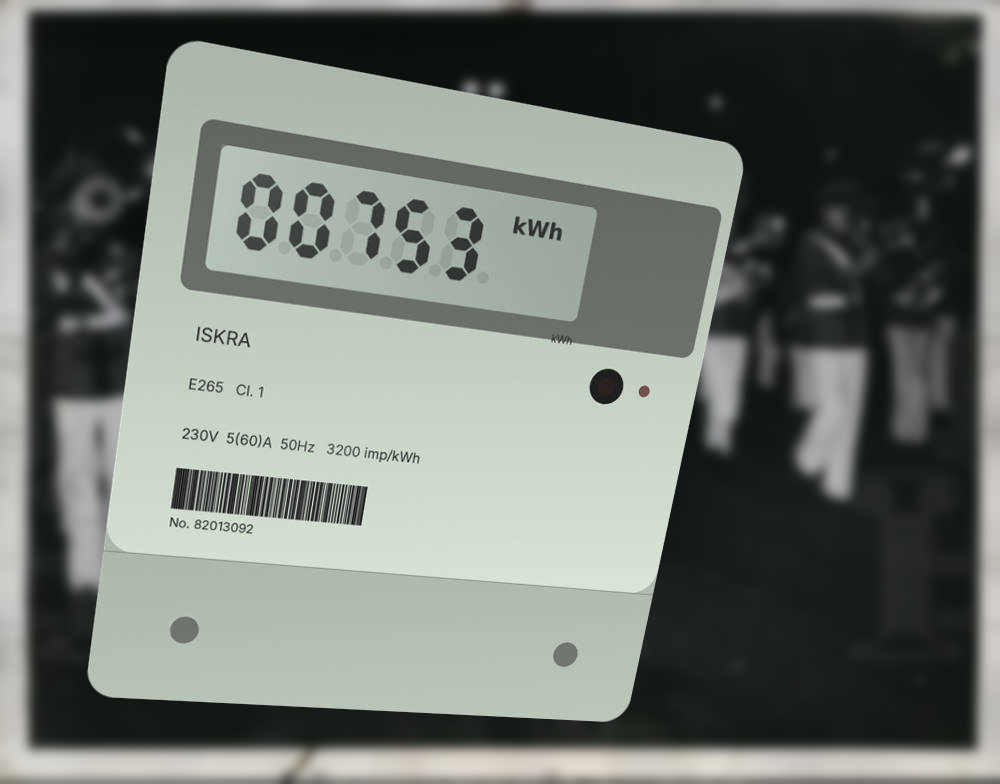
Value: 753
